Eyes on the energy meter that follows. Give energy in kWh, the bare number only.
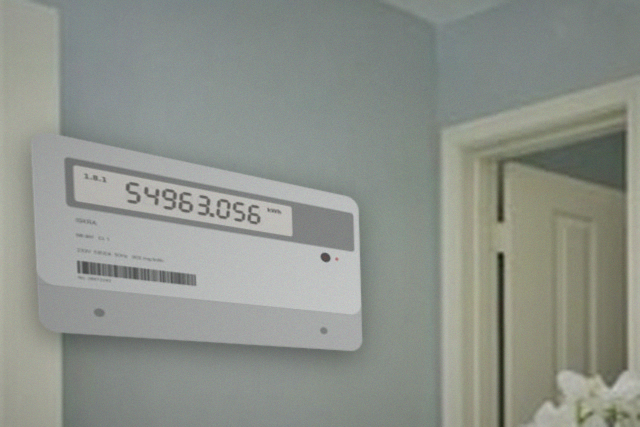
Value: 54963.056
